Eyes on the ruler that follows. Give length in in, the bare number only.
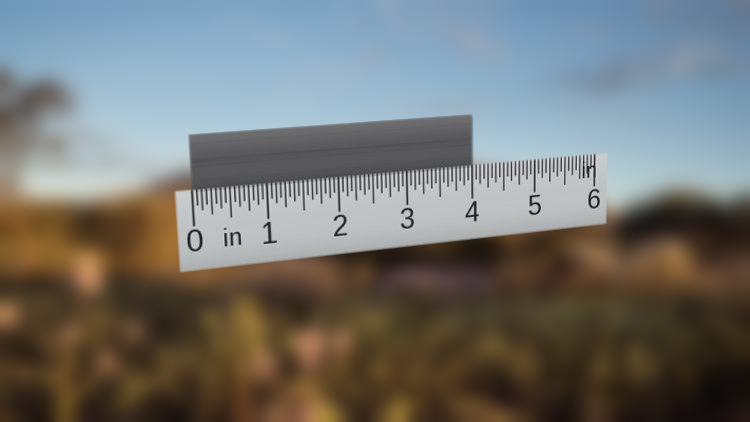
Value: 4
